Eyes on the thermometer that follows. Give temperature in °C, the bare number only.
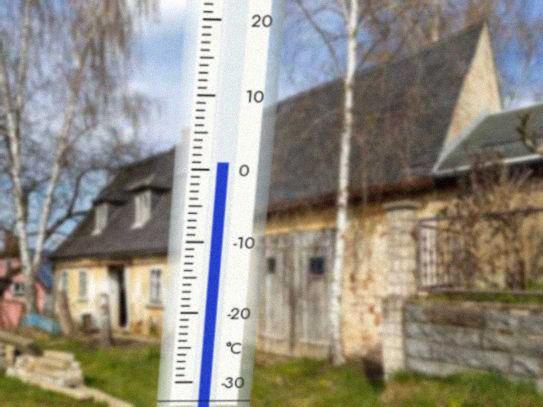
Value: 1
